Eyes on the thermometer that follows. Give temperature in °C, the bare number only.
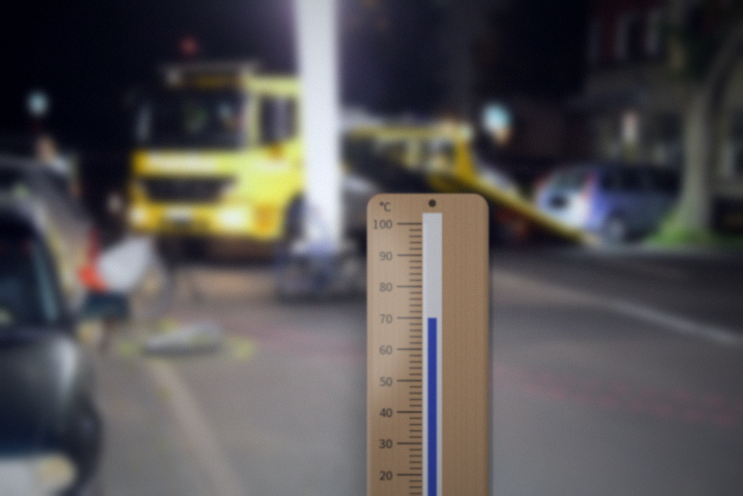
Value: 70
